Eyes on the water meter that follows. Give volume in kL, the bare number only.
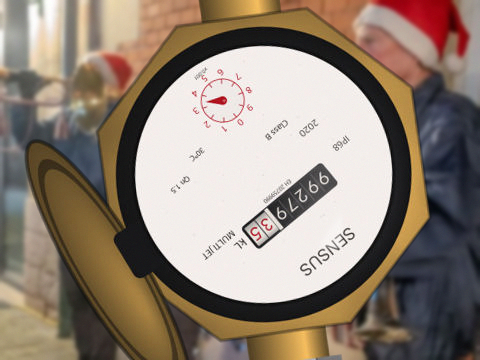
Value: 99279.353
